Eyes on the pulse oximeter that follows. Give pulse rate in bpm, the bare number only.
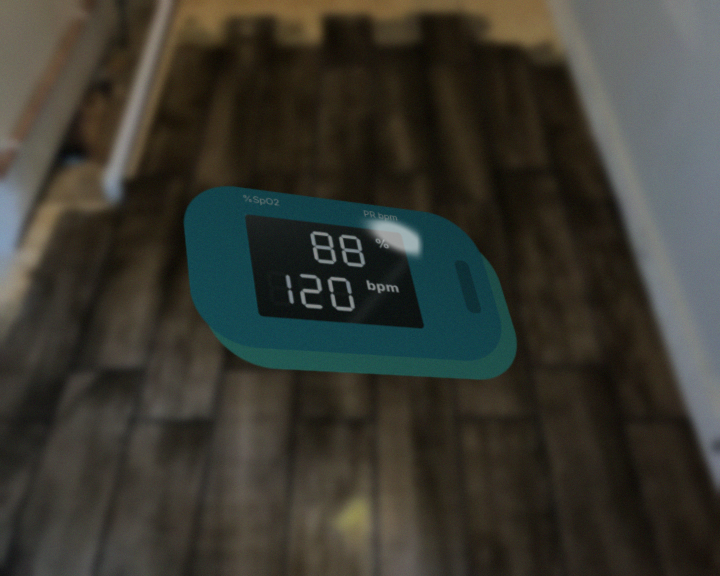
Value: 120
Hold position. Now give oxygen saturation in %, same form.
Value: 88
